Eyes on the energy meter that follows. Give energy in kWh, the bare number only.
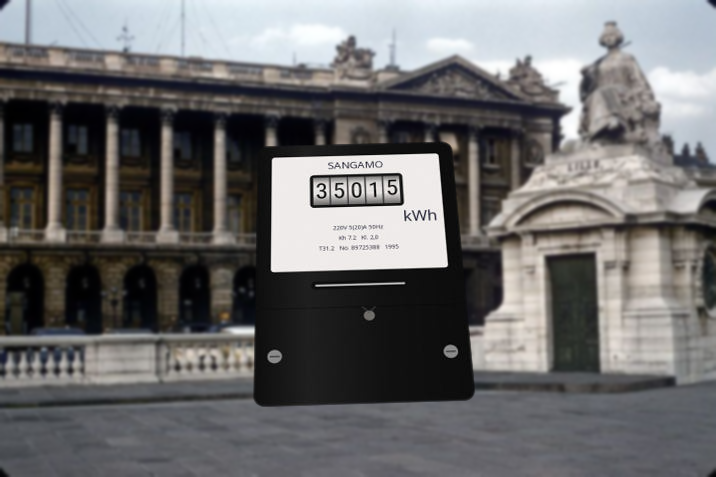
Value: 35015
